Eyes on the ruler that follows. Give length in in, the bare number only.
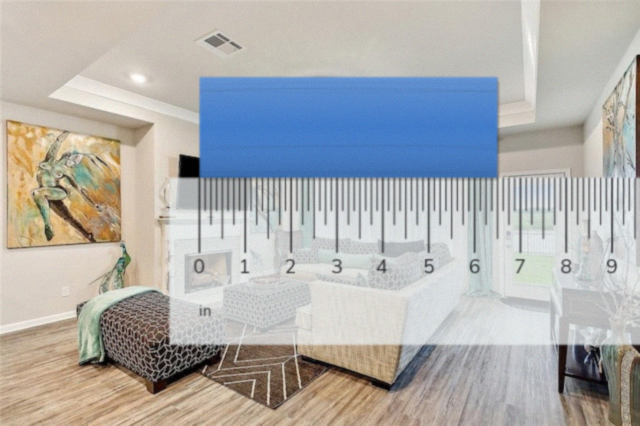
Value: 6.5
